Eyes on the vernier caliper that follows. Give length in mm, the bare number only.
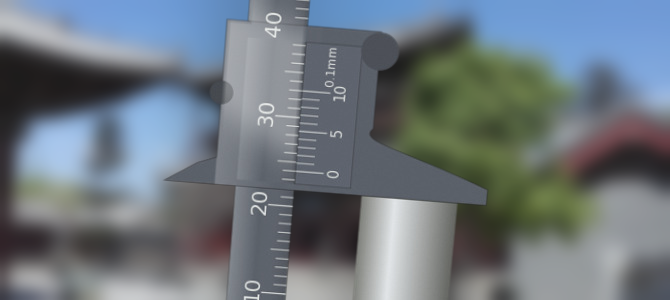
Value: 24.0
